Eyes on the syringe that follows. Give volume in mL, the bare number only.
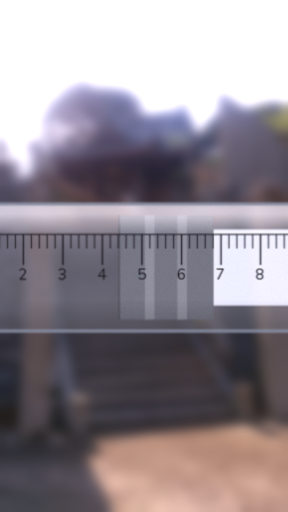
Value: 4.4
